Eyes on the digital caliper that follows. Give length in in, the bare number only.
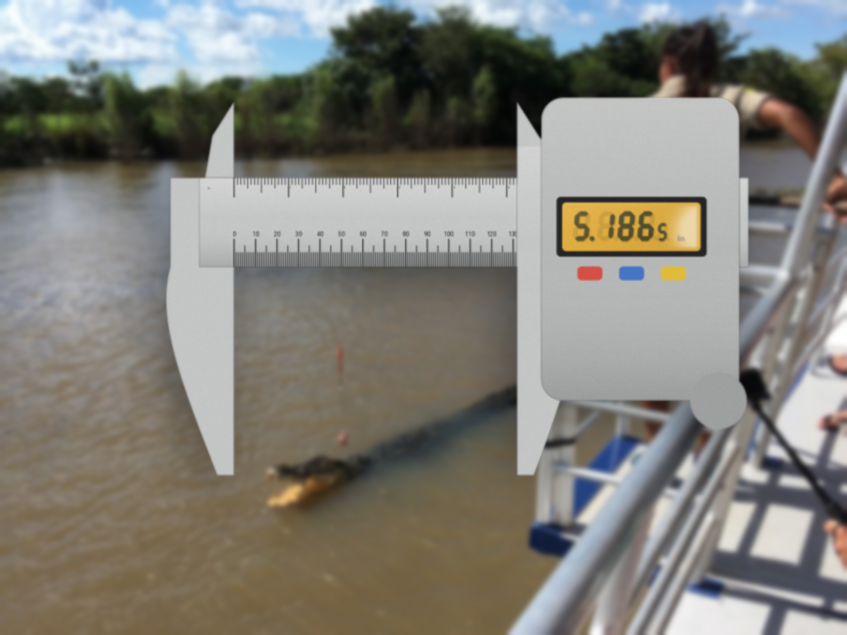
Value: 5.1865
